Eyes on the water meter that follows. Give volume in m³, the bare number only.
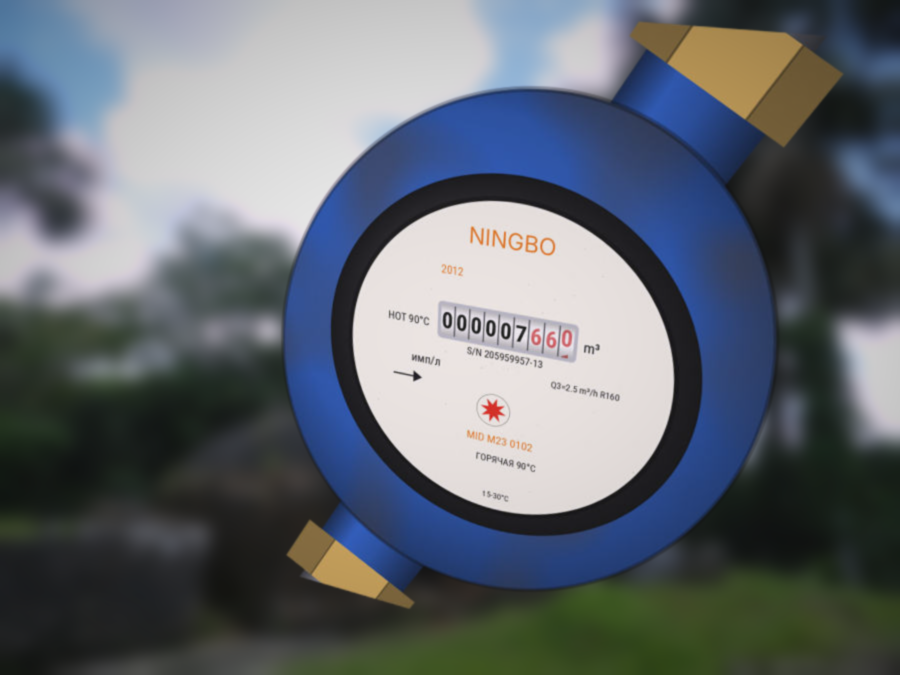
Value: 7.660
